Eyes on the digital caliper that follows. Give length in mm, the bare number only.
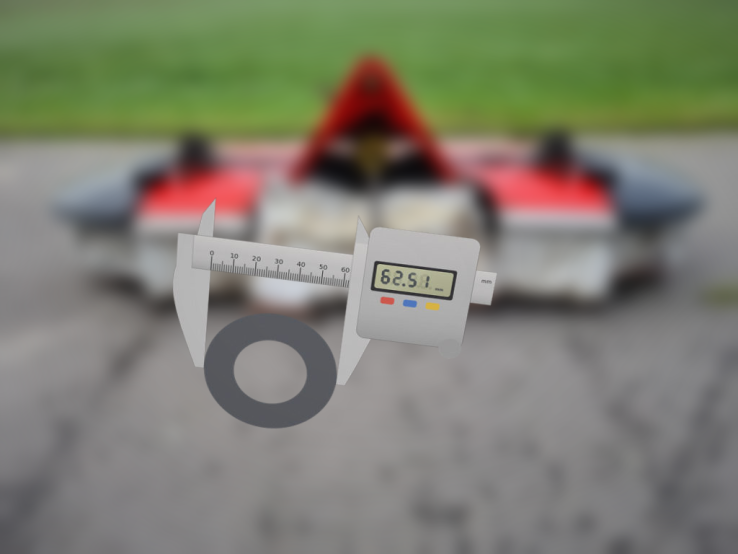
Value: 62.51
